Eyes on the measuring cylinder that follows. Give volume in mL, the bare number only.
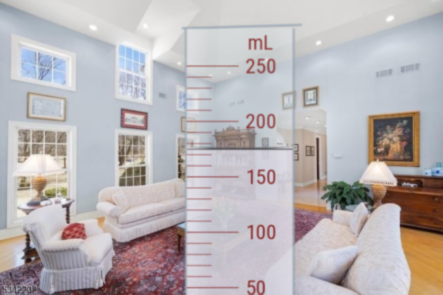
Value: 175
